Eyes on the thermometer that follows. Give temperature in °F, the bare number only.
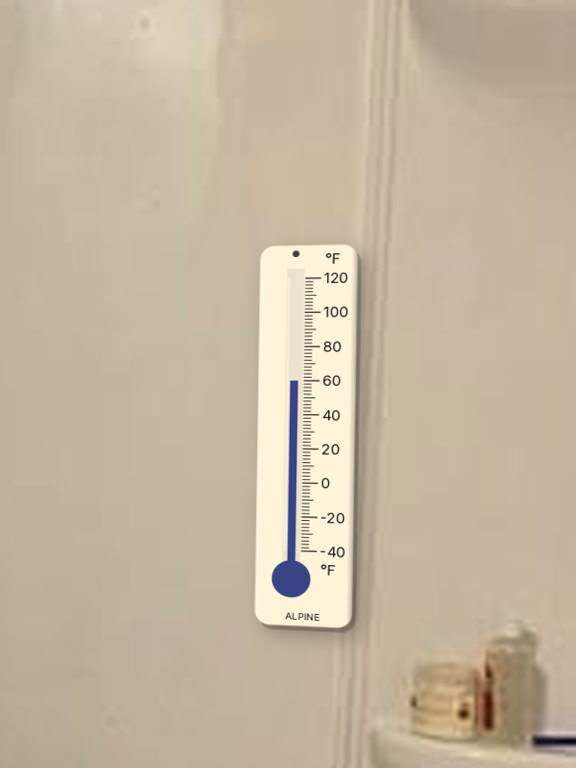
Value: 60
